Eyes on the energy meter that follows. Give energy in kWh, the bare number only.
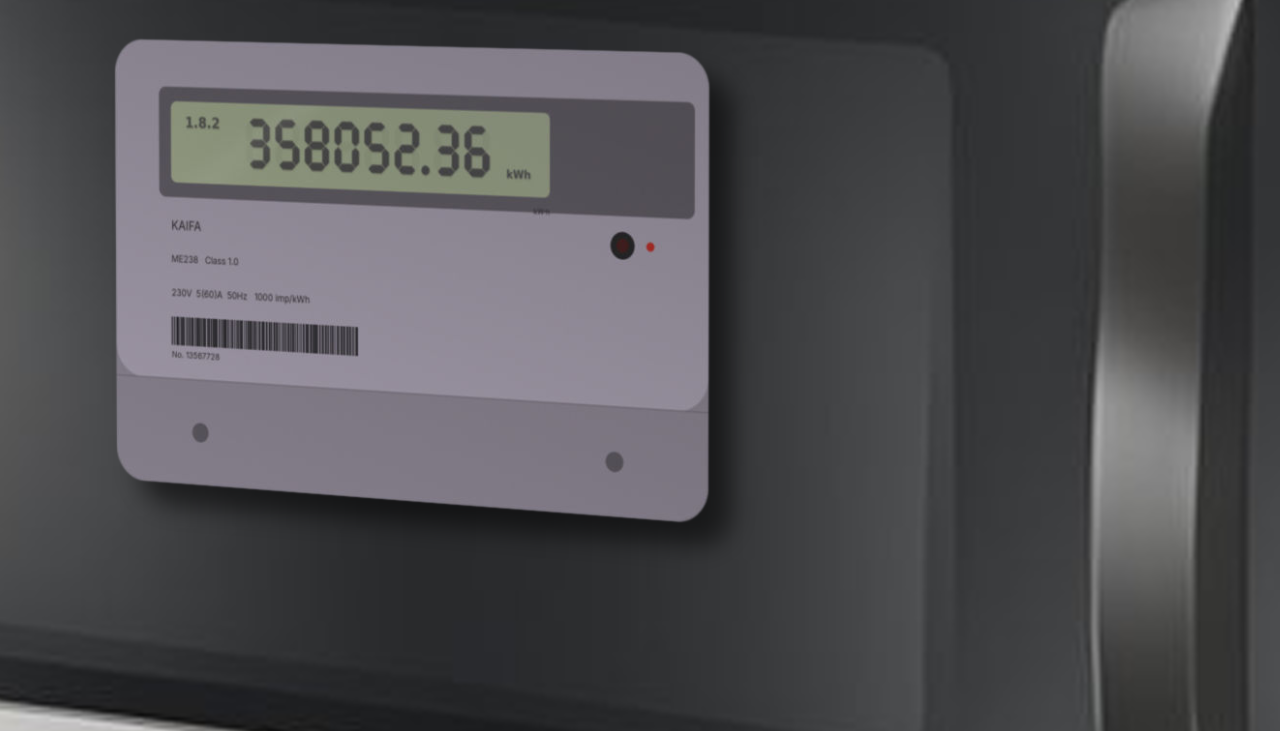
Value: 358052.36
